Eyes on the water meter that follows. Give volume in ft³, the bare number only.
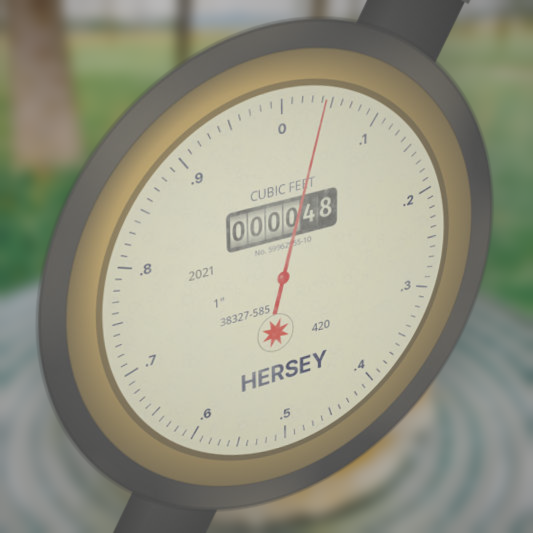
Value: 48.04
